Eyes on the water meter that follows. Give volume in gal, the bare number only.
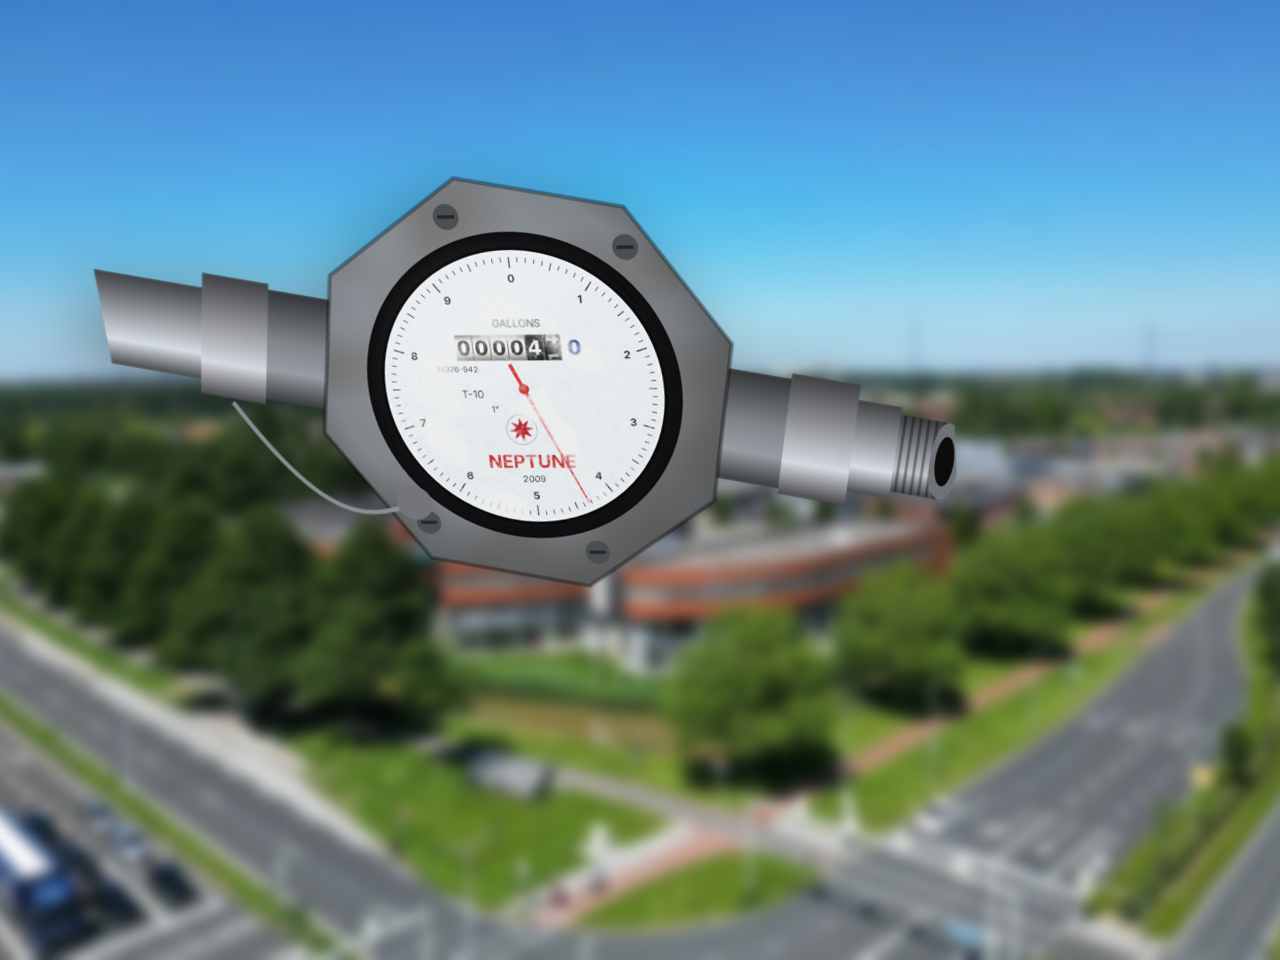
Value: 444.3
